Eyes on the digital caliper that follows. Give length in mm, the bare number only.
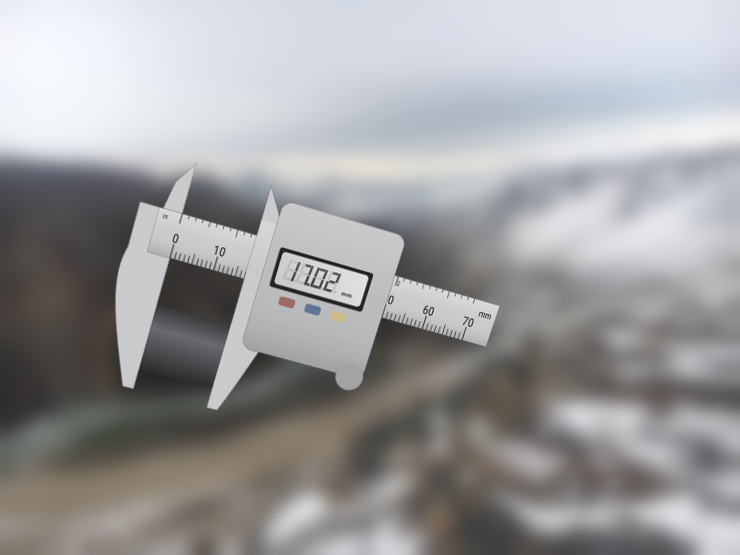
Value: 17.02
